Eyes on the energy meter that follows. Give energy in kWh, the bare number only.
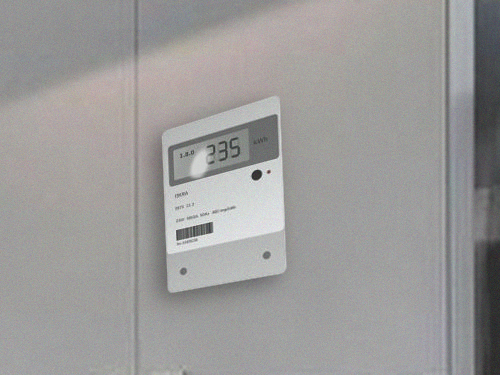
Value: 235
